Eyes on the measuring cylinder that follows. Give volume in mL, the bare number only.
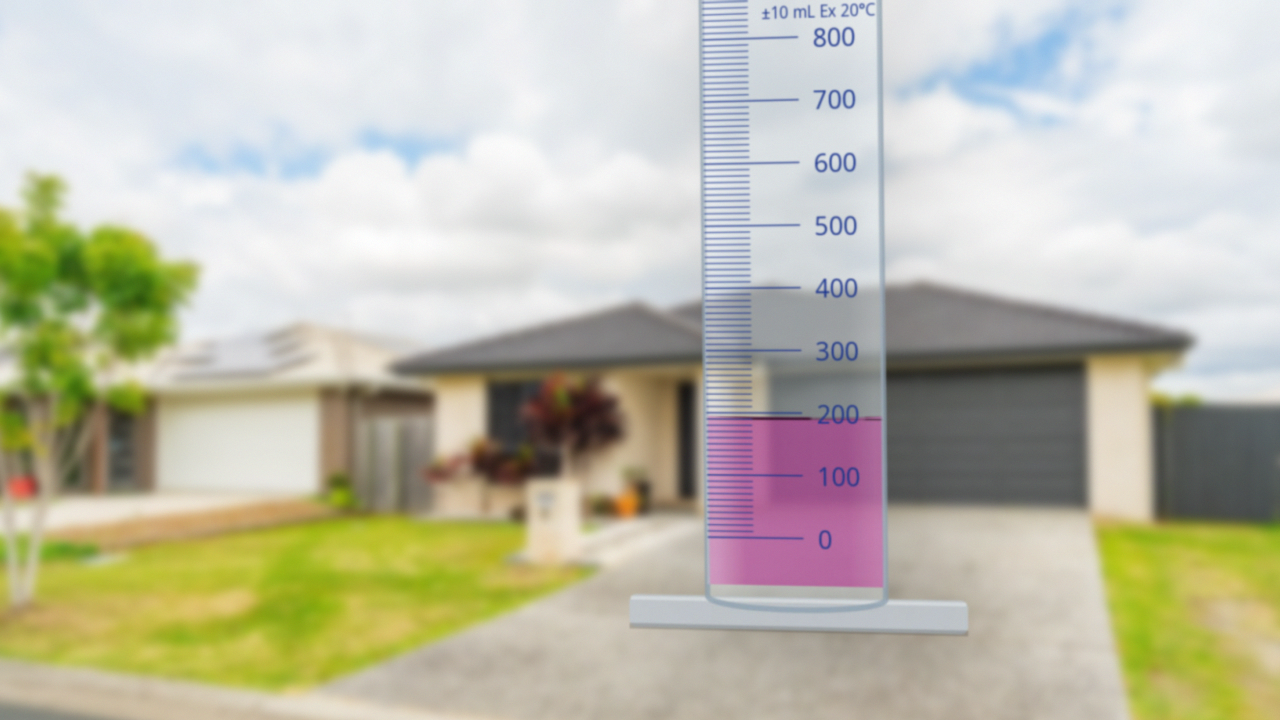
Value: 190
